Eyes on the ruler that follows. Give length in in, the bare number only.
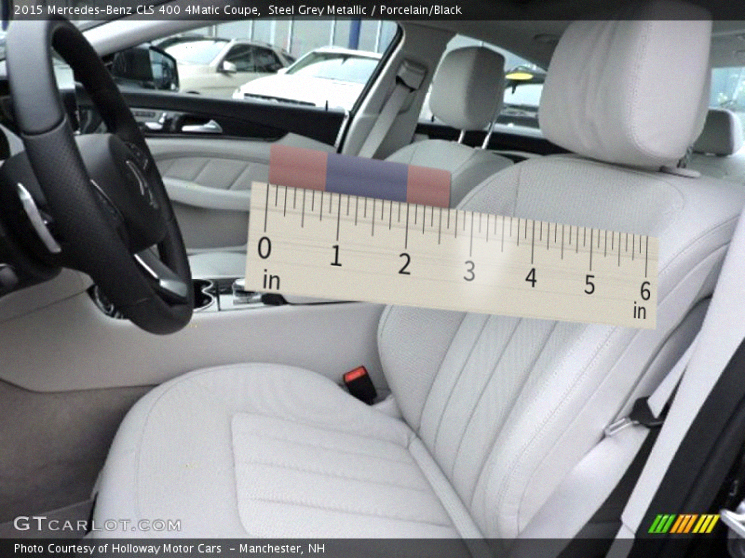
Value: 2.625
